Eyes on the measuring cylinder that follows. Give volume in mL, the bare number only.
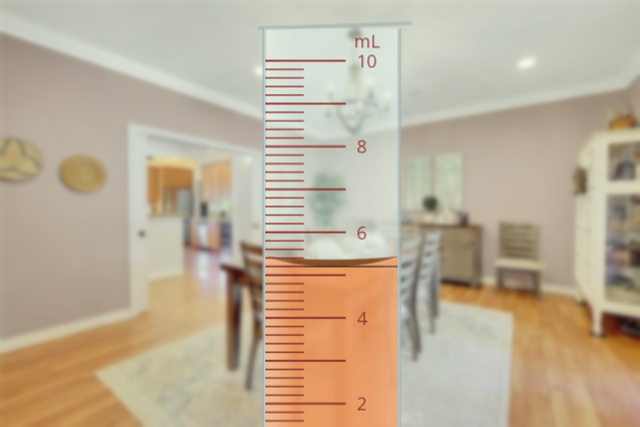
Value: 5.2
